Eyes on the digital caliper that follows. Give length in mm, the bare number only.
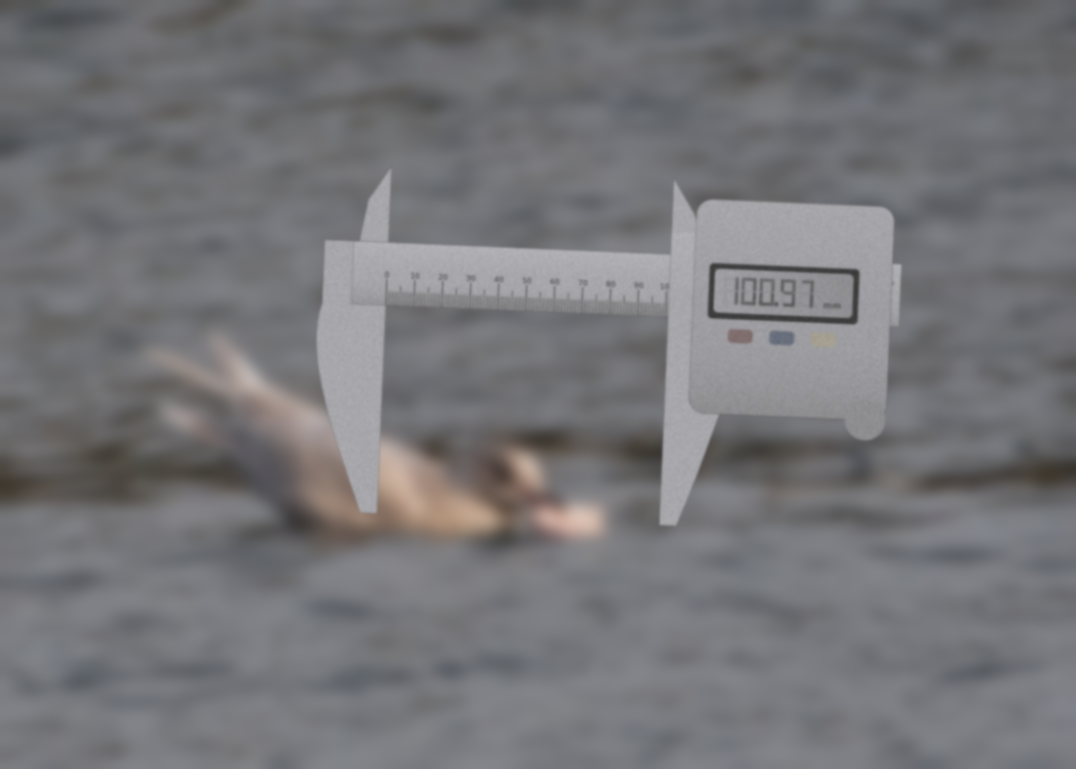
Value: 100.97
